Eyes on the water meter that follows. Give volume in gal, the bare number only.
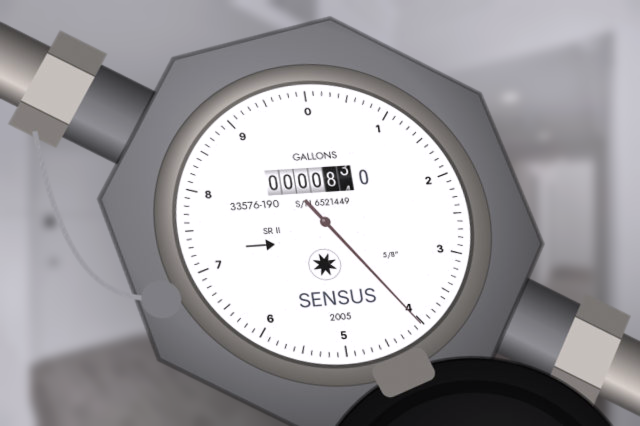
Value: 834.0
